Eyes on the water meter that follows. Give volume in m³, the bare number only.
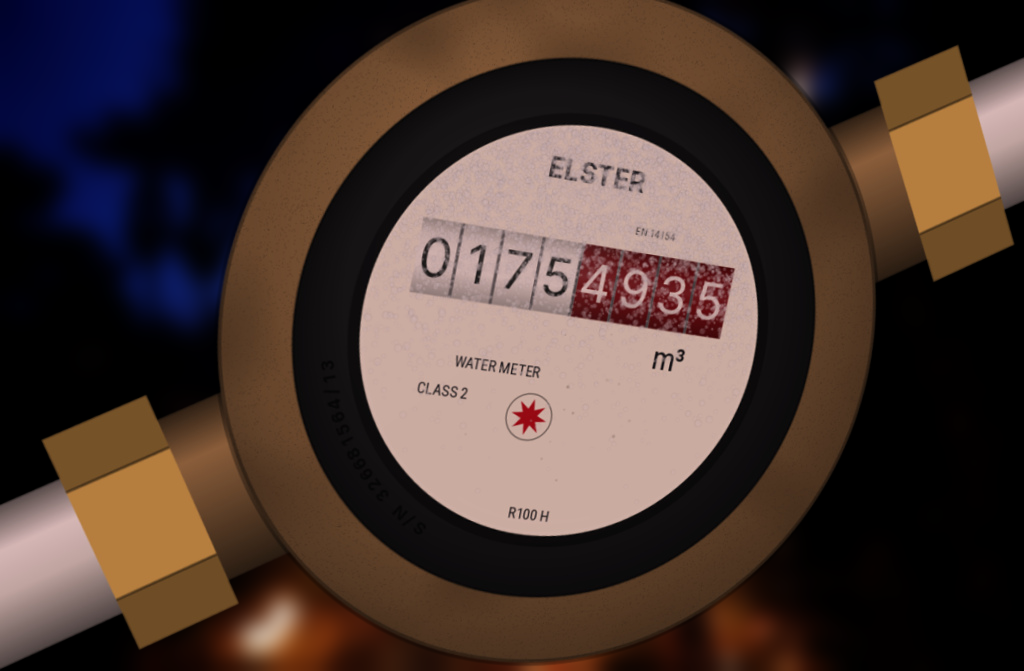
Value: 175.4935
